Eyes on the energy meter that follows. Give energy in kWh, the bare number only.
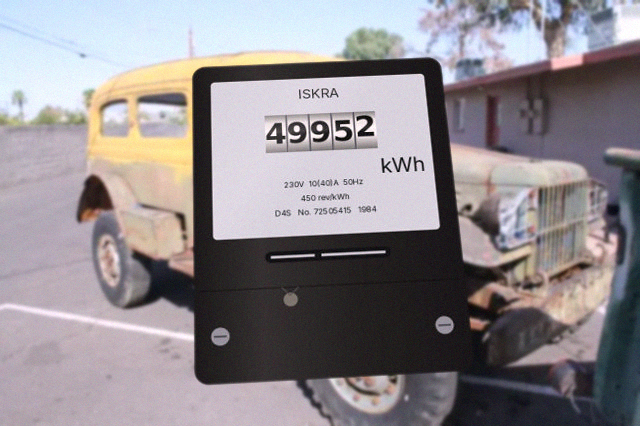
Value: 49952
